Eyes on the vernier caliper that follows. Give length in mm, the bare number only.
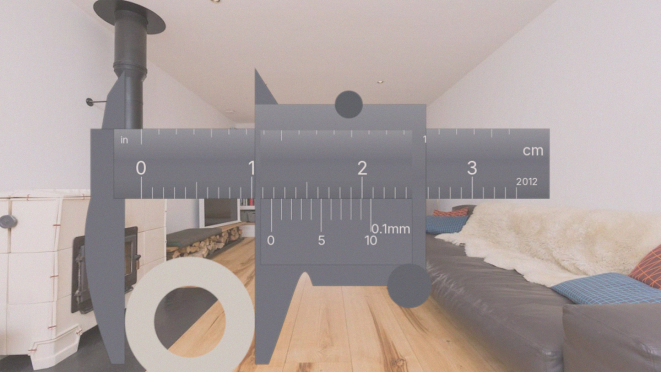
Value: 11.8
